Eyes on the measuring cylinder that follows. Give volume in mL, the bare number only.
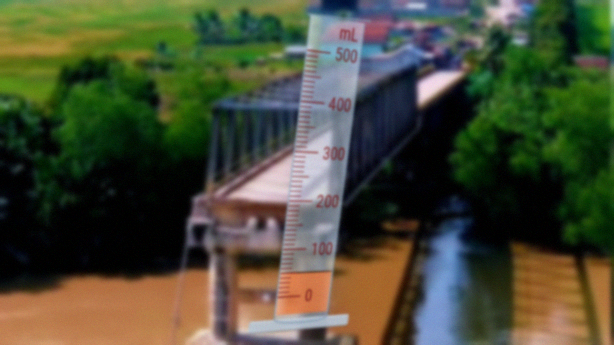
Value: 50
